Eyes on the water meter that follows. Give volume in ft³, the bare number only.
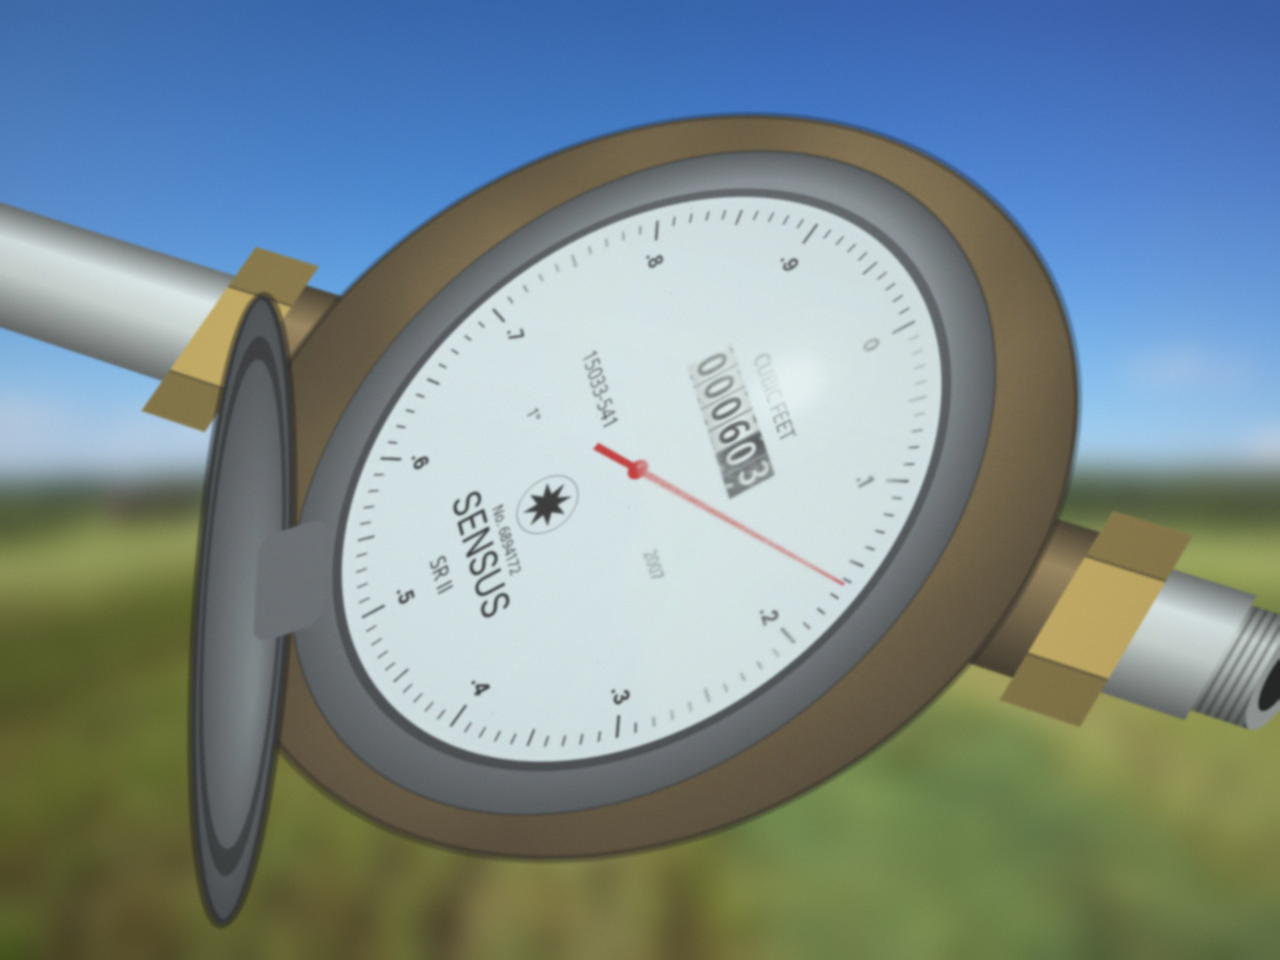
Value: 603.16
